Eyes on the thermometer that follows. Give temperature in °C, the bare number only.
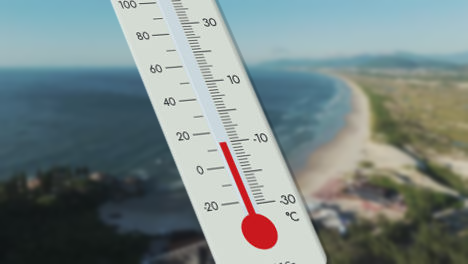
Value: -10
